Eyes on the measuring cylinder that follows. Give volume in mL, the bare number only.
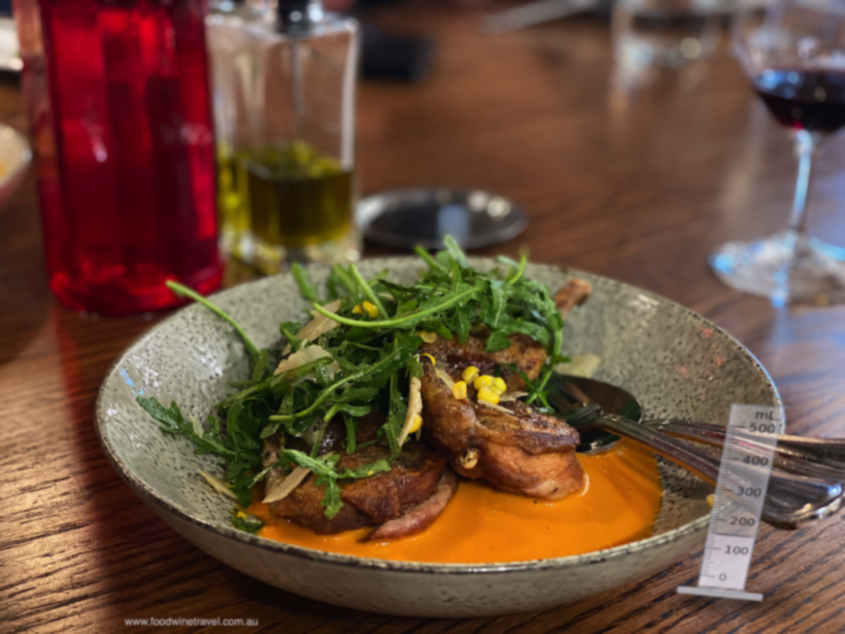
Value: 150
